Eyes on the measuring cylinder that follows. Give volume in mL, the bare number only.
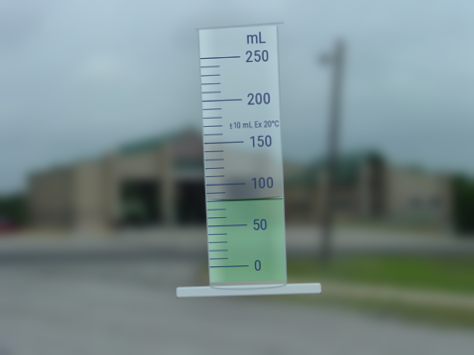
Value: 80
